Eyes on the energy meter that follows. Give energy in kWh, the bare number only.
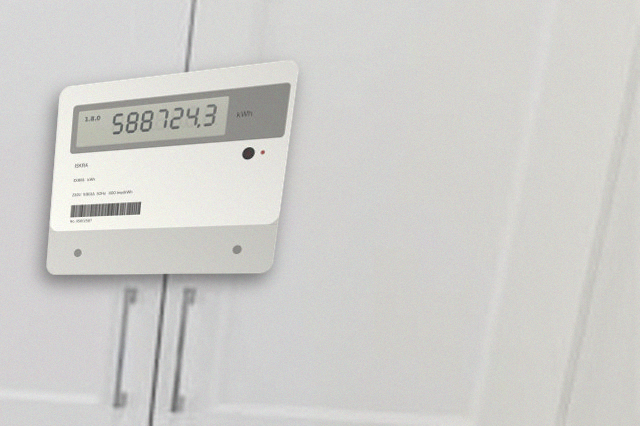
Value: 588724.3
